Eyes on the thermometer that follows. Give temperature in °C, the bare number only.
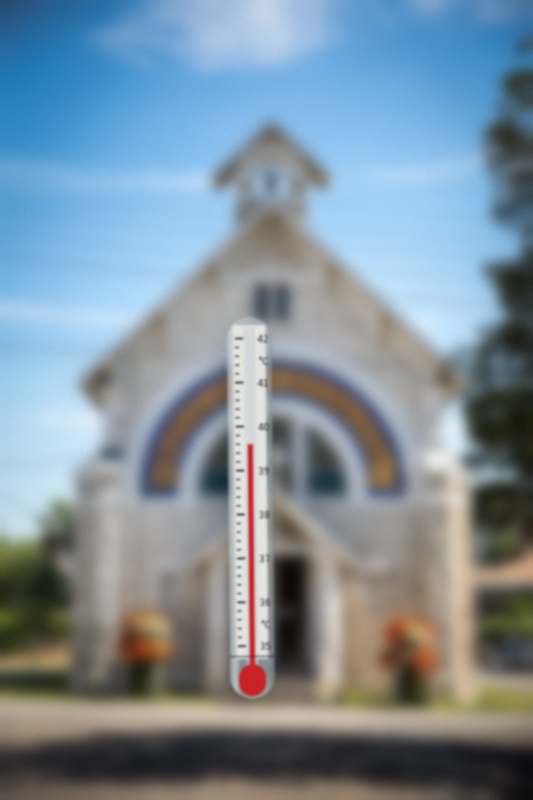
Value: 39.6
